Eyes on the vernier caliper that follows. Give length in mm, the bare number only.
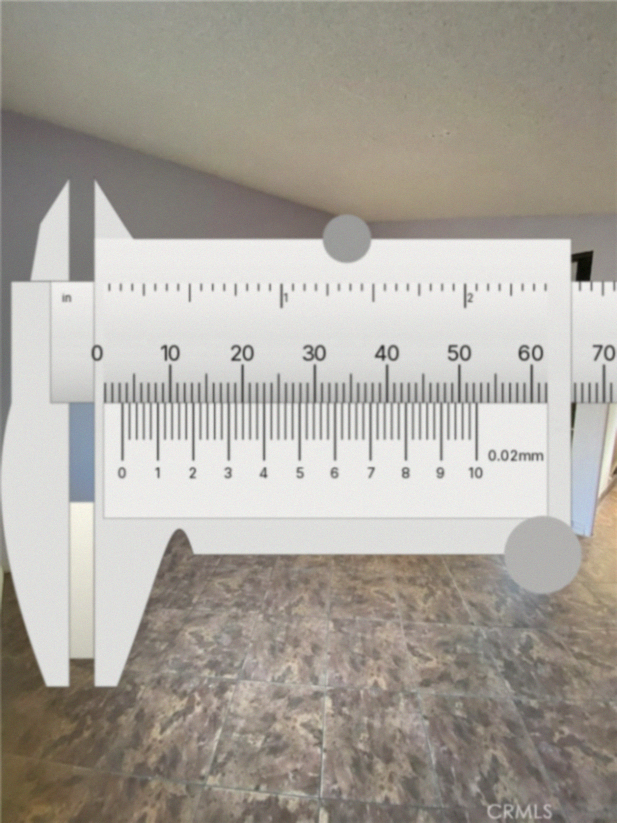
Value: 3.4
